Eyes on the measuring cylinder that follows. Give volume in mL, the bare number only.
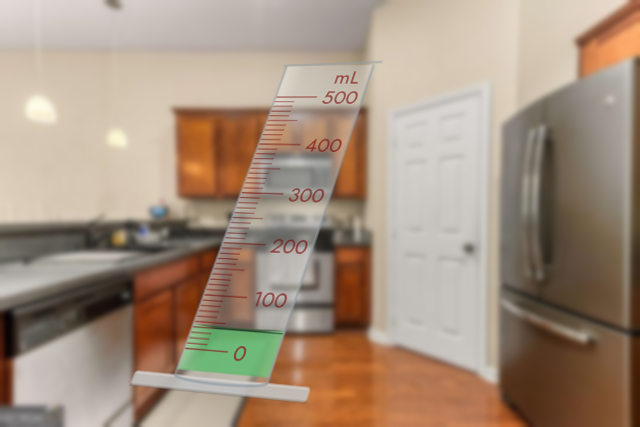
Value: 40
